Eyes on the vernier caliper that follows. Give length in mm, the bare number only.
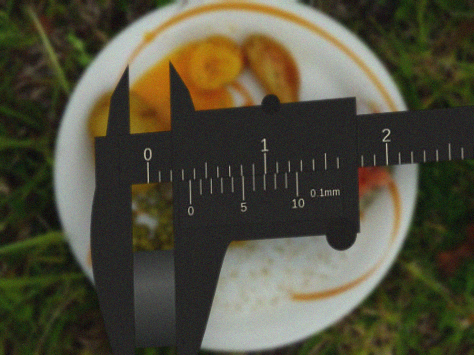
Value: 3.6
